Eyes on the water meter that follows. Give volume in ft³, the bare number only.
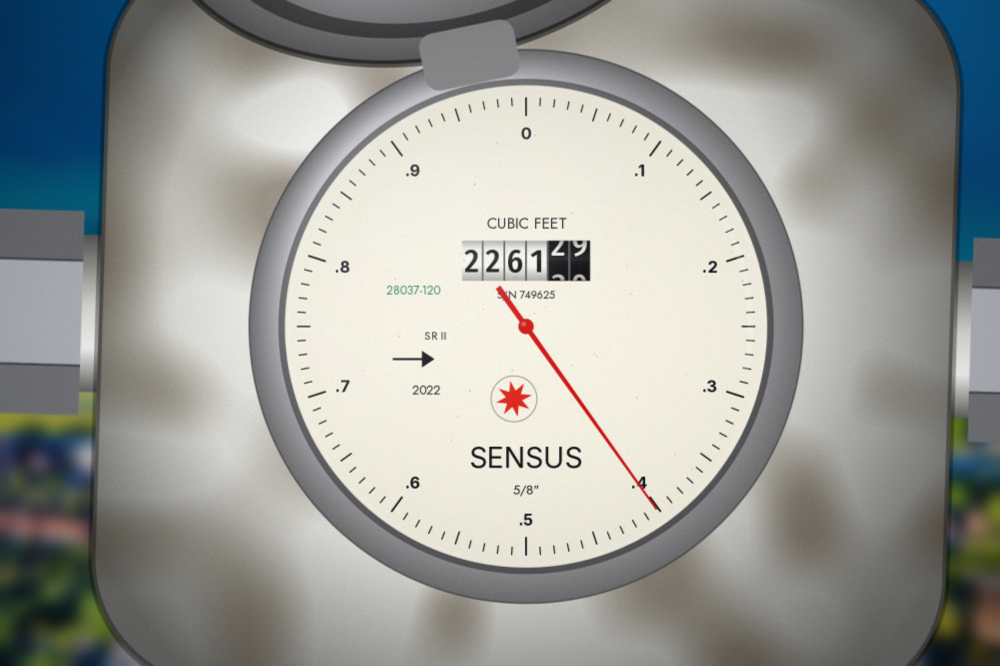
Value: 226129.40
